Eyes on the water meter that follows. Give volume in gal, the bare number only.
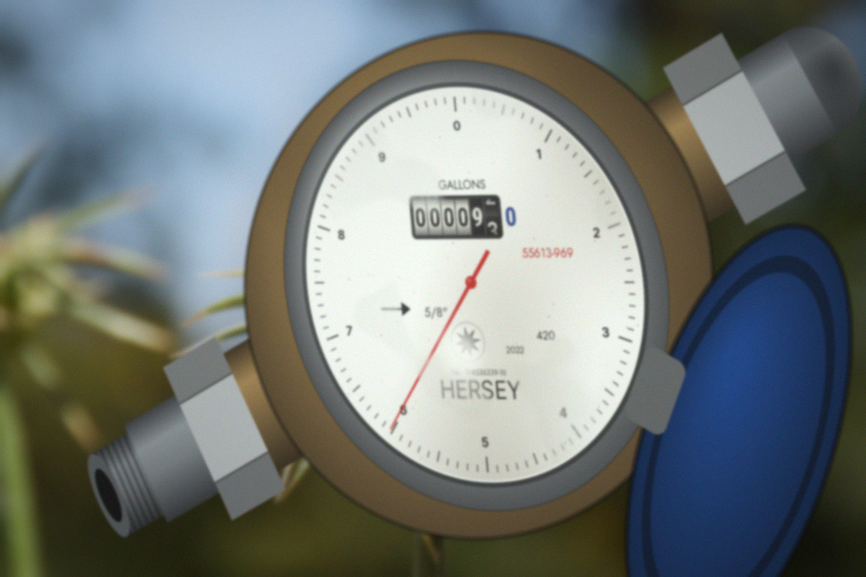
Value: 926.0
